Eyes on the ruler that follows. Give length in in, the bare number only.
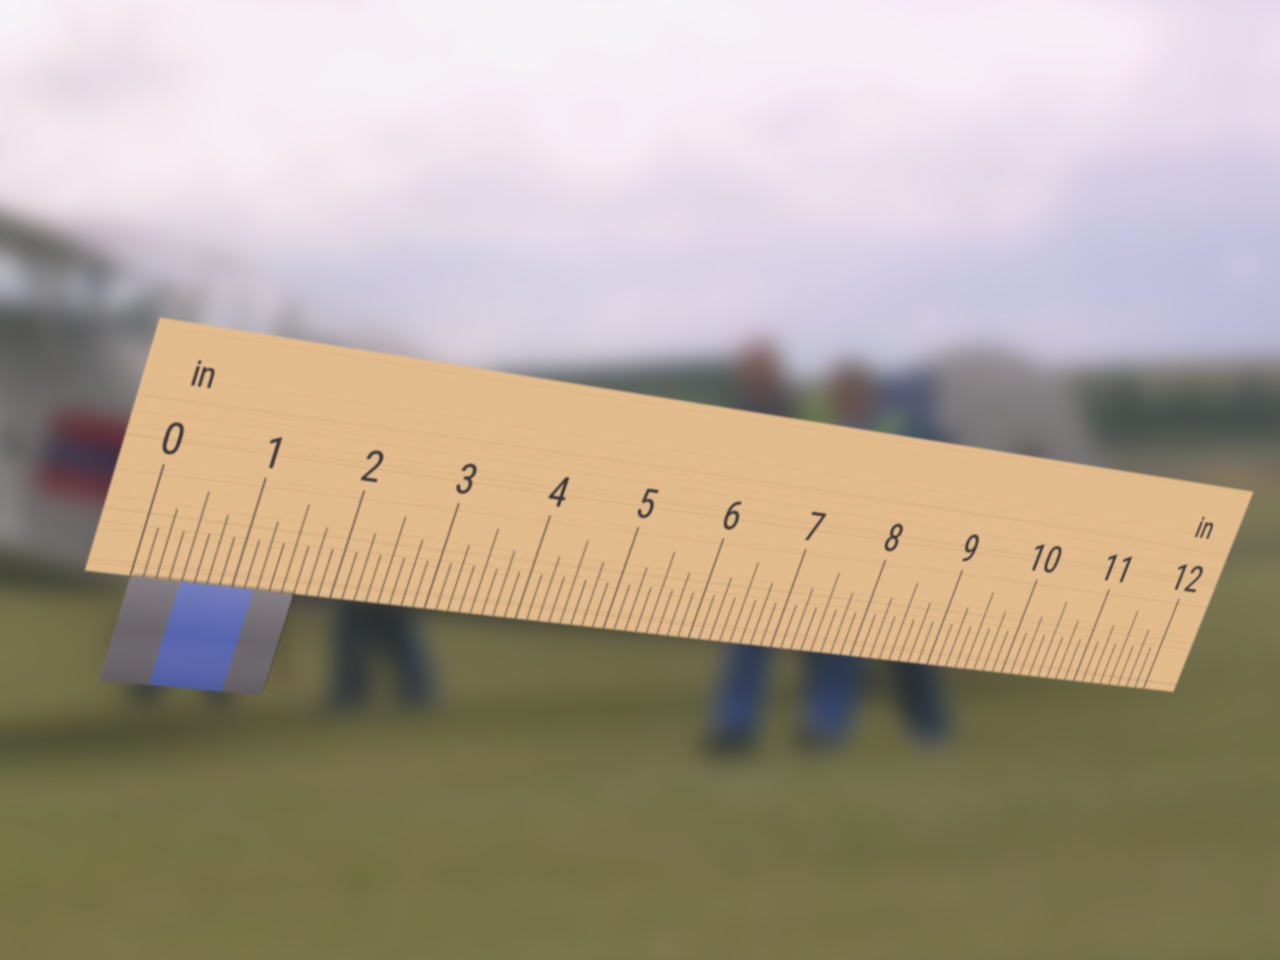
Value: 1.625
